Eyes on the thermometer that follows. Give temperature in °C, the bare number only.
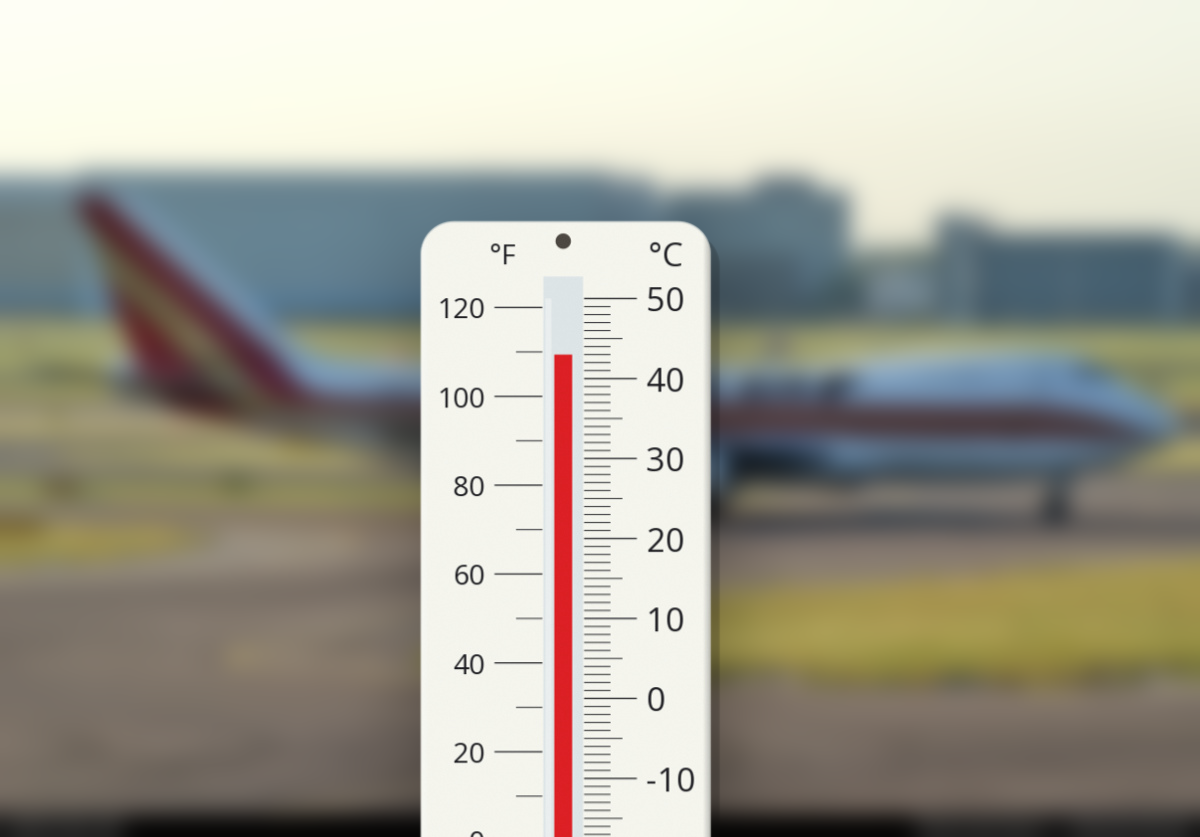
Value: 43
